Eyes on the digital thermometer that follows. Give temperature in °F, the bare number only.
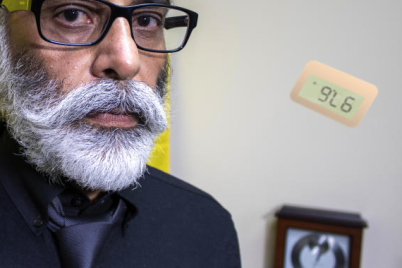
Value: 97.6
